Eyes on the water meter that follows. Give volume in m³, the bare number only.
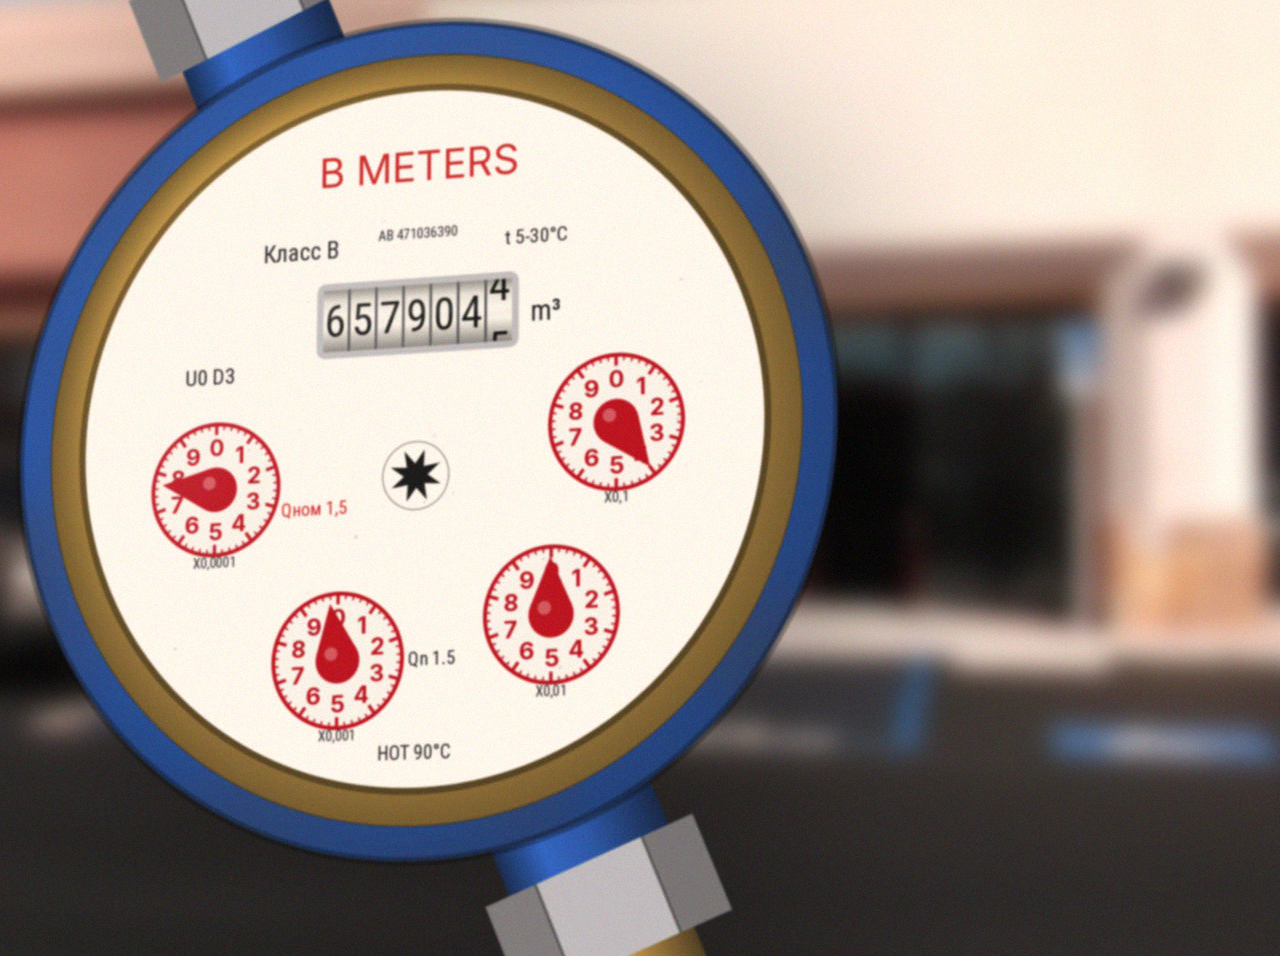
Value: 6579044.3997
